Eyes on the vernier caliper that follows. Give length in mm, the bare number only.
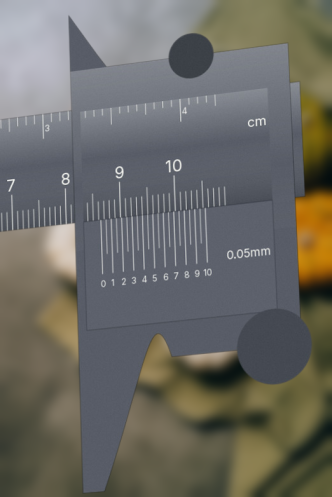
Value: 86.4
